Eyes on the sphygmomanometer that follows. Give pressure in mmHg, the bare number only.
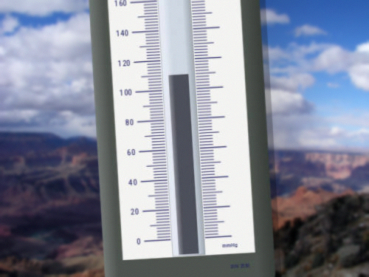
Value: 110
